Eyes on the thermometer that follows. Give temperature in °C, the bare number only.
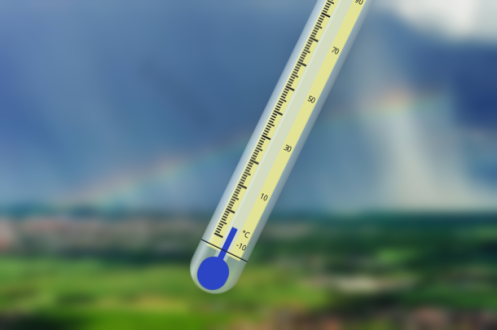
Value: -5
